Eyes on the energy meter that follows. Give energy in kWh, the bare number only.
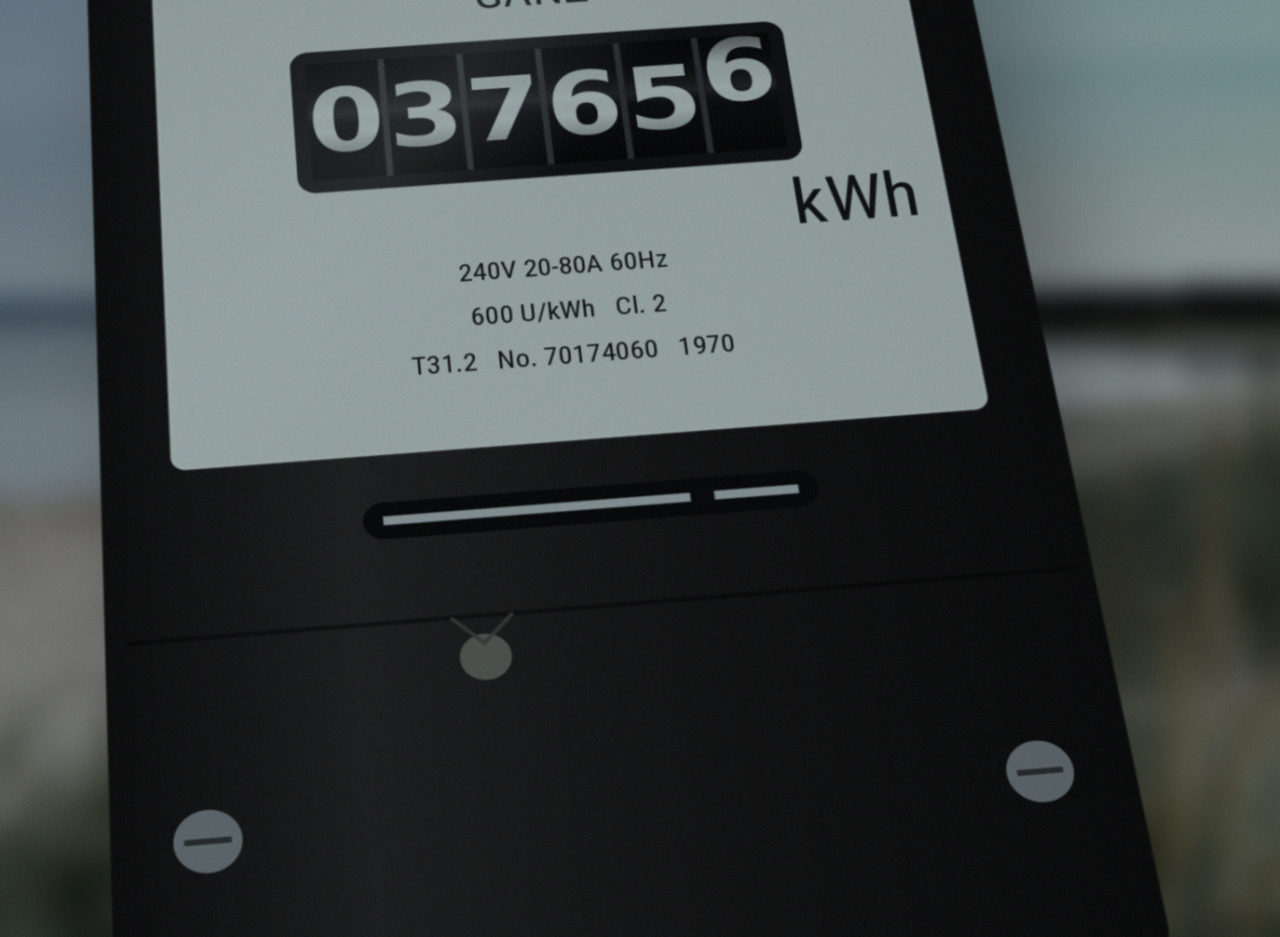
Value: 37656
